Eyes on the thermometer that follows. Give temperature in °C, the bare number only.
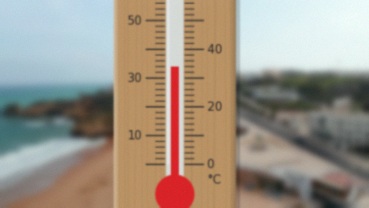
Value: 34
